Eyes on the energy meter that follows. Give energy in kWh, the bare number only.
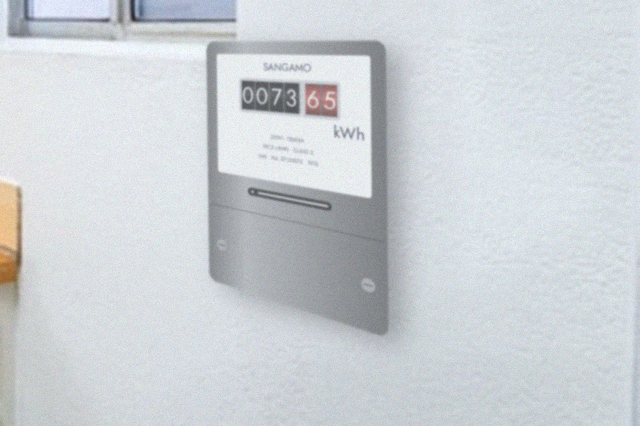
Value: 73.65
